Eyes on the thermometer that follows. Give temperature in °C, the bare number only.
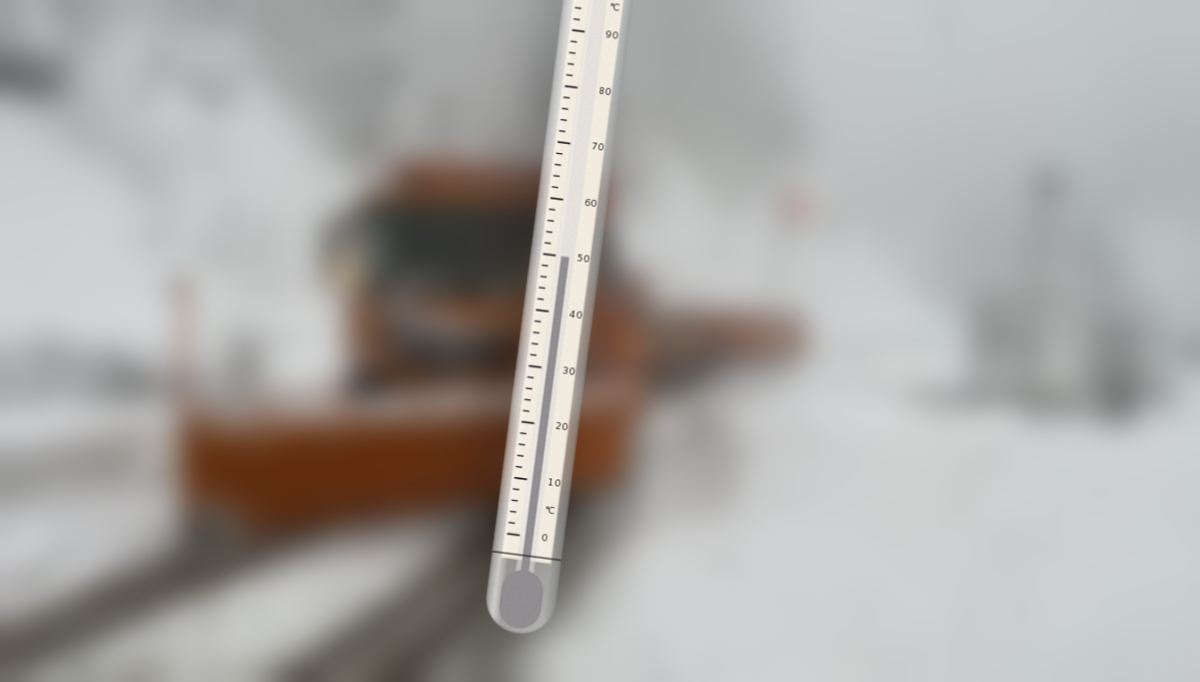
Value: 50
